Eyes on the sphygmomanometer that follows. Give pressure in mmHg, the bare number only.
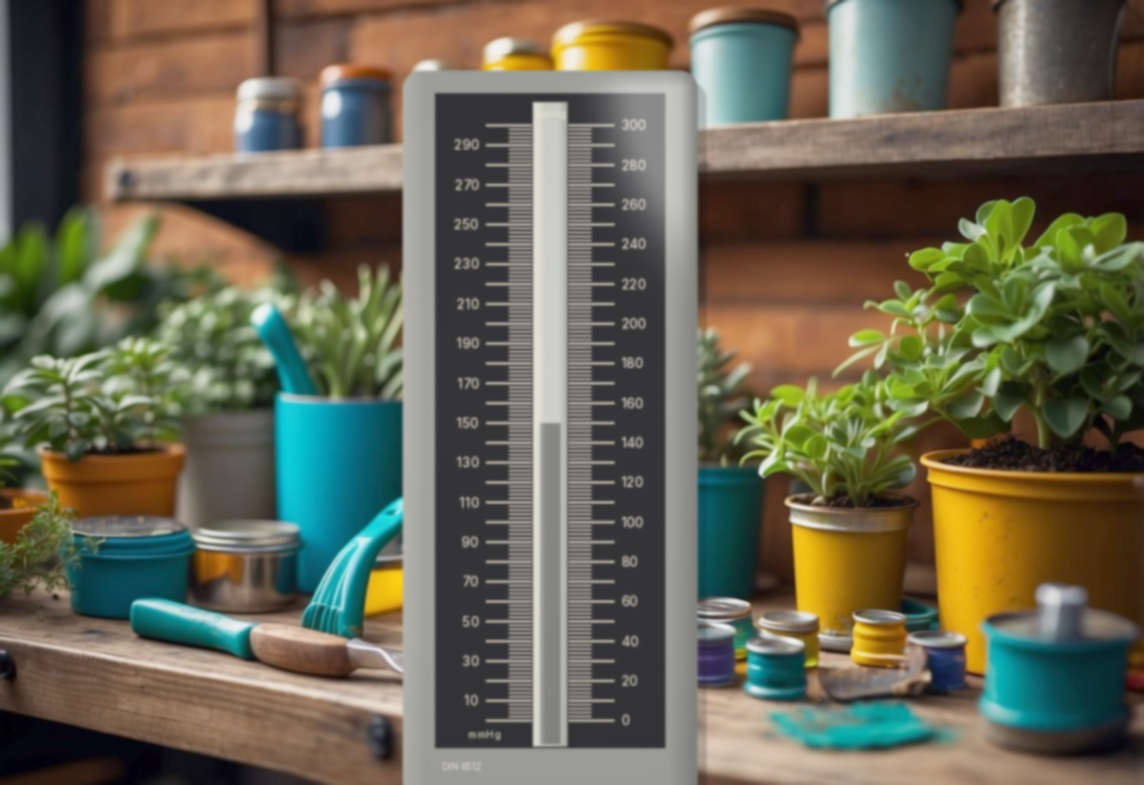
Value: 150
